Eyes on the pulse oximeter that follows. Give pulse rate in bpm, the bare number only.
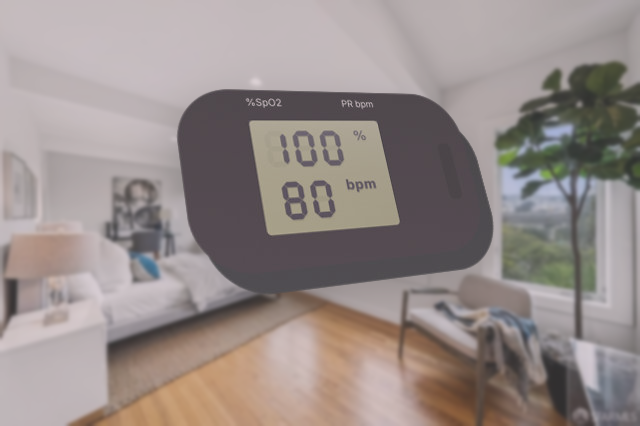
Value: 80
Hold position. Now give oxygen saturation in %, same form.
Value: 100
